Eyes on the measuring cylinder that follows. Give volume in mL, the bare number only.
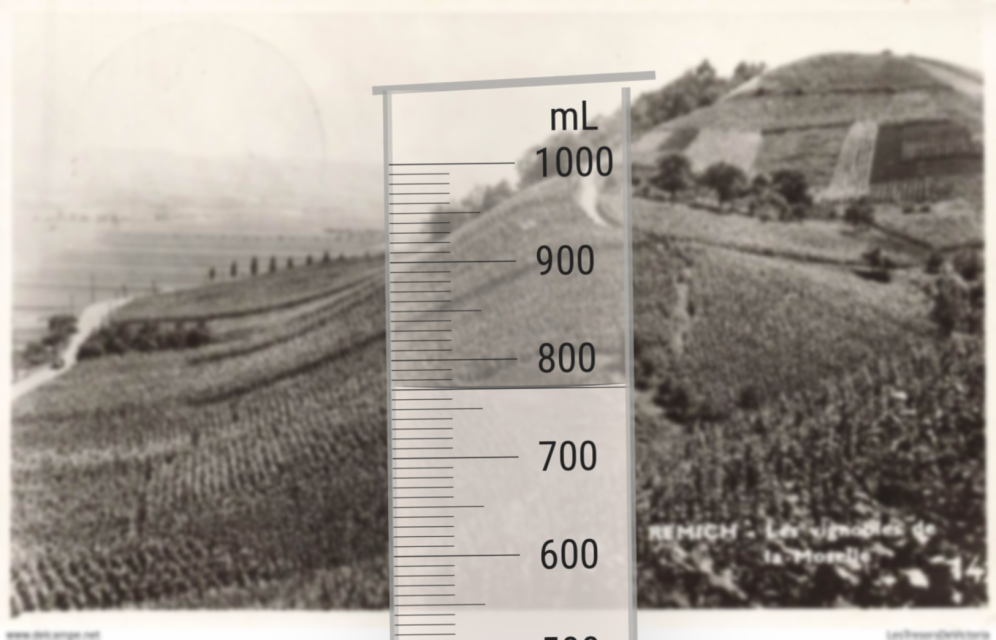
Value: 770
